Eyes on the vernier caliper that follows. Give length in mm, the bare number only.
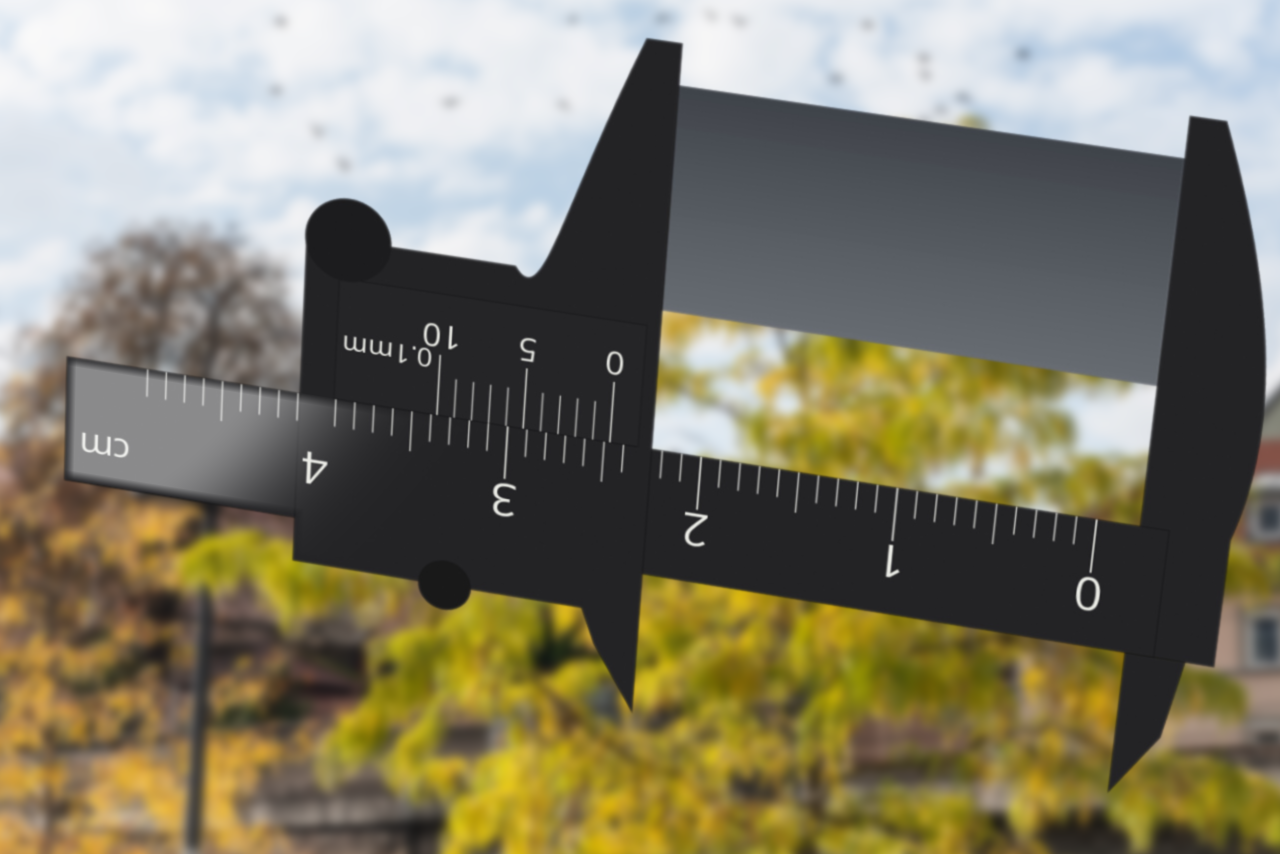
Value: 24.7
